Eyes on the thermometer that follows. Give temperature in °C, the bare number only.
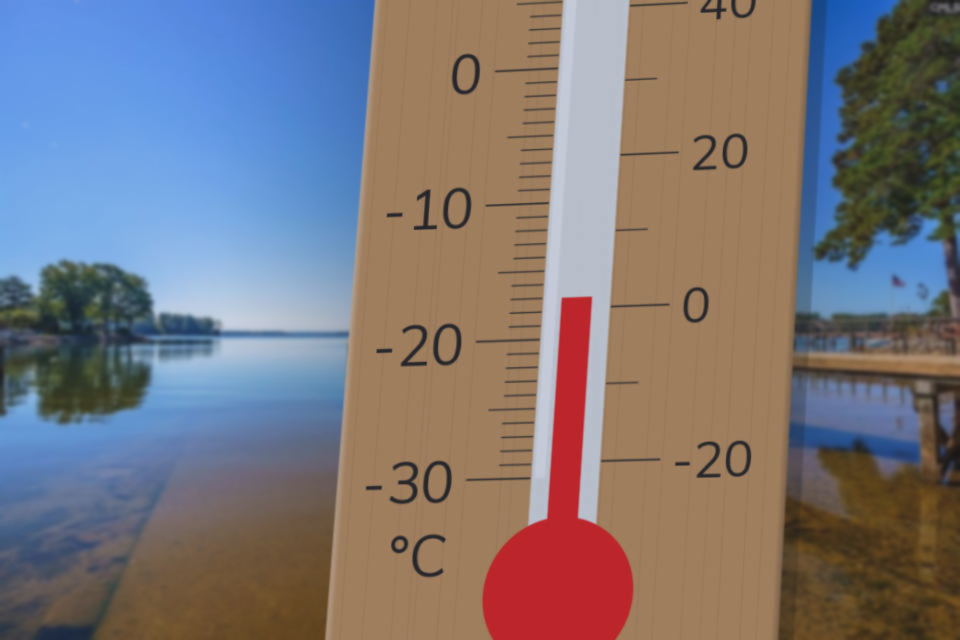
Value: -17
